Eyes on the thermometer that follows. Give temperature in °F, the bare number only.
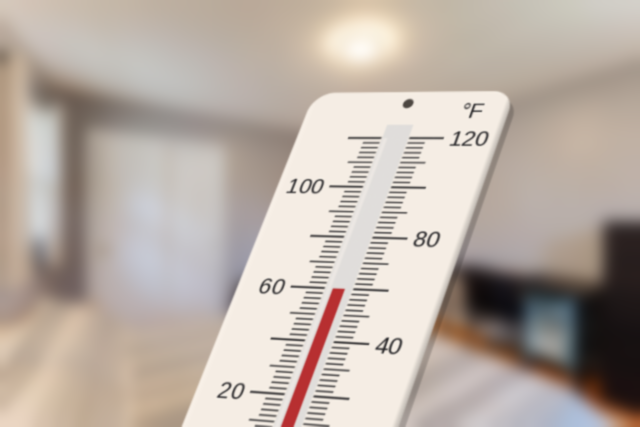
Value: 60
